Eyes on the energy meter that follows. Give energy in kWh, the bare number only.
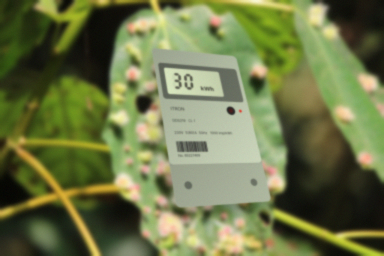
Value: 30
